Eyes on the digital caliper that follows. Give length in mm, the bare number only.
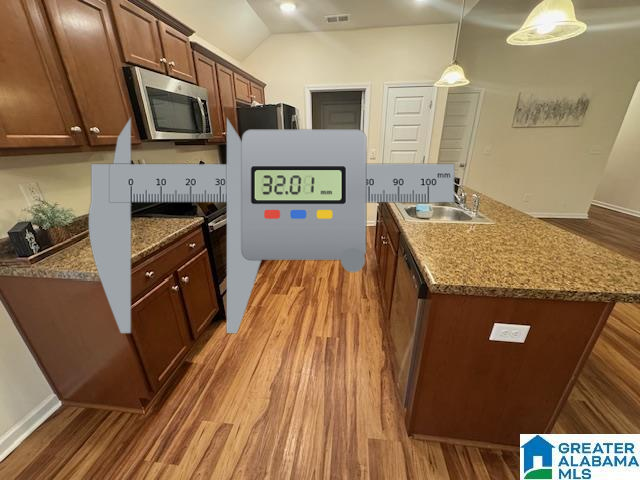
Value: 32.01
